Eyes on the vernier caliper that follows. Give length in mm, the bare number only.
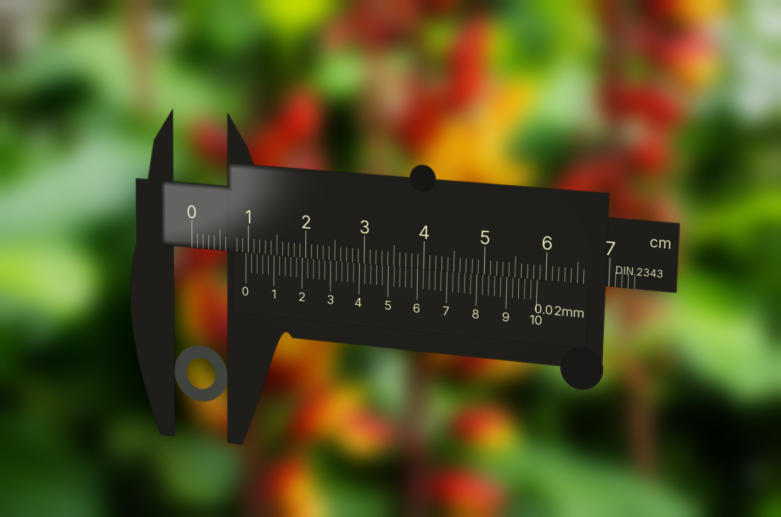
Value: 9.6
